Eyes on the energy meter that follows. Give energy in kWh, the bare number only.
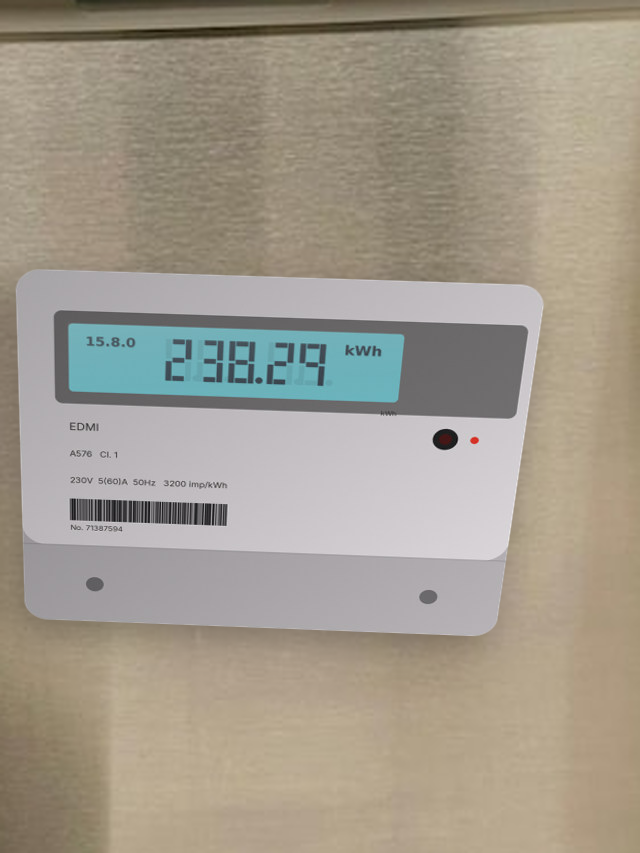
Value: 238.29
